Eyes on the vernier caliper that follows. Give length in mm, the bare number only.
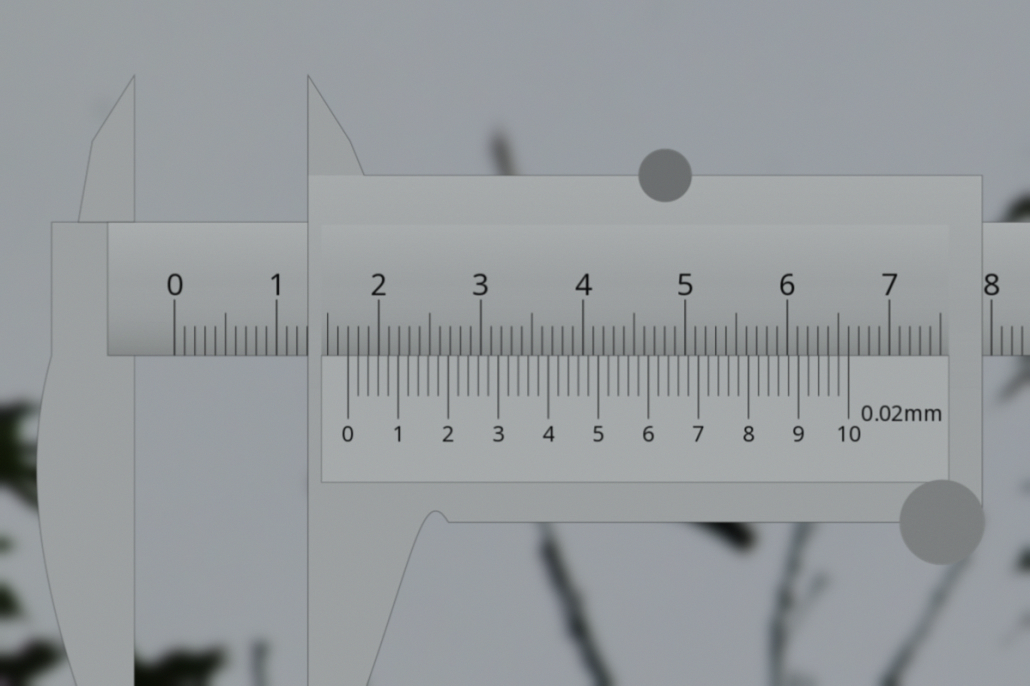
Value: 17.0
